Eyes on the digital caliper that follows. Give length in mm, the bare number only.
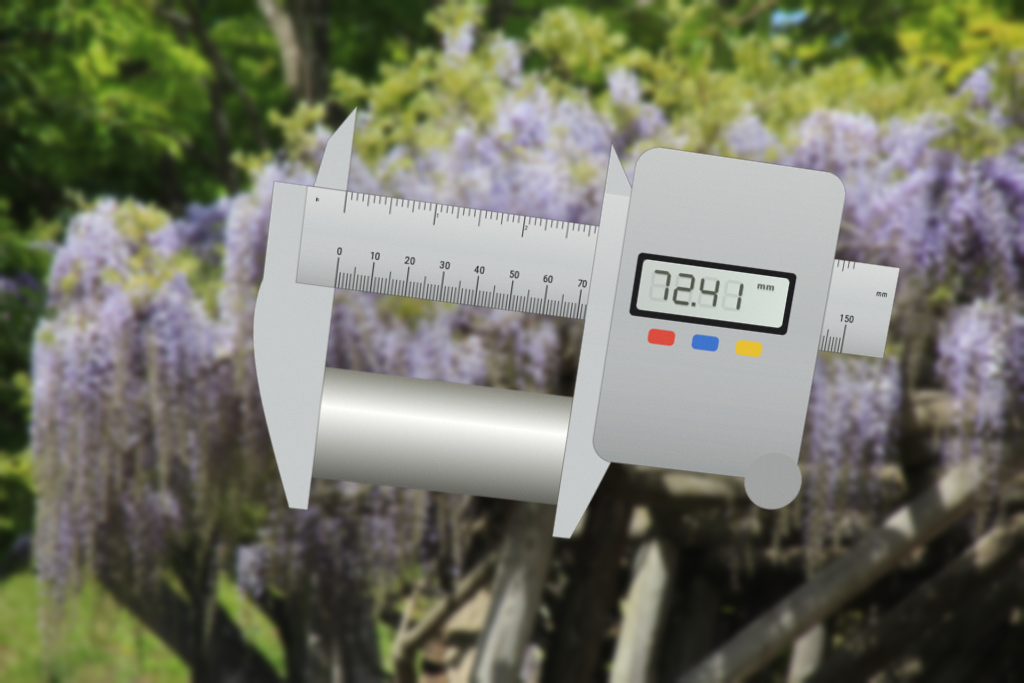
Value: 72.41
